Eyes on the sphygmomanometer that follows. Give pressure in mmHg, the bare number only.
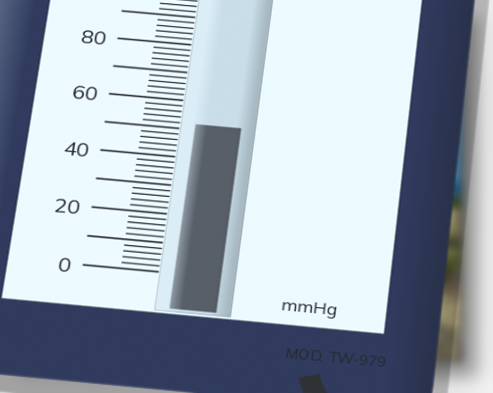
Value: 52
